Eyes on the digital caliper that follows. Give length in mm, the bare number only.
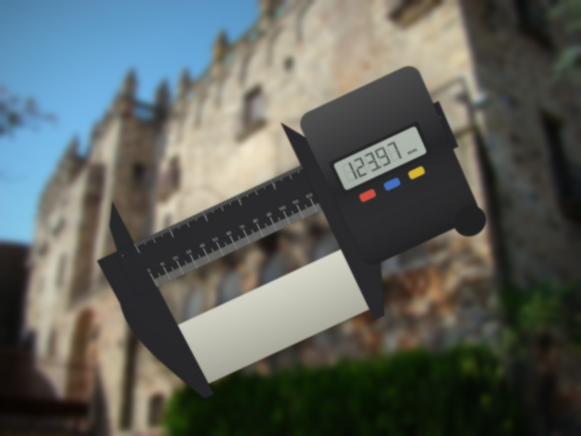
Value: 123.97
